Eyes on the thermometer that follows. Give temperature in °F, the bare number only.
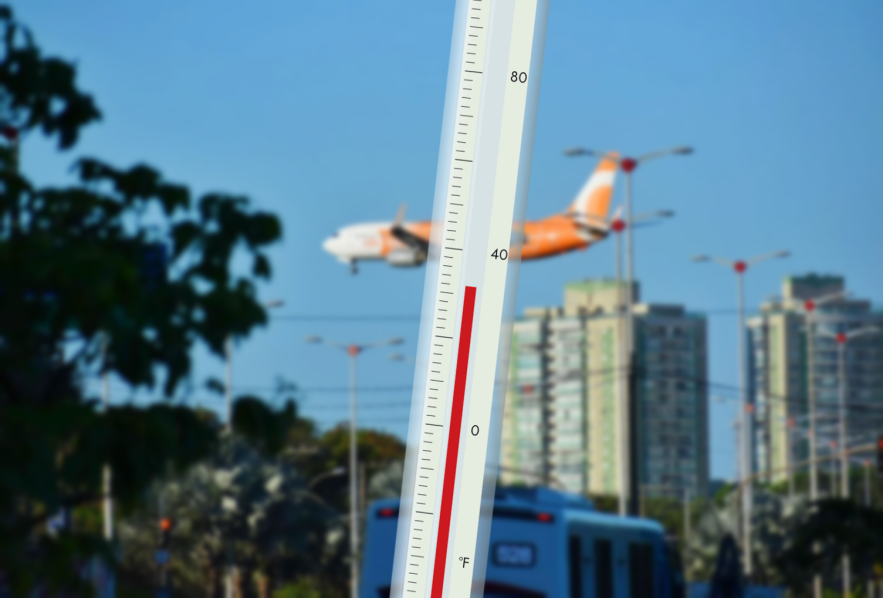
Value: 32
